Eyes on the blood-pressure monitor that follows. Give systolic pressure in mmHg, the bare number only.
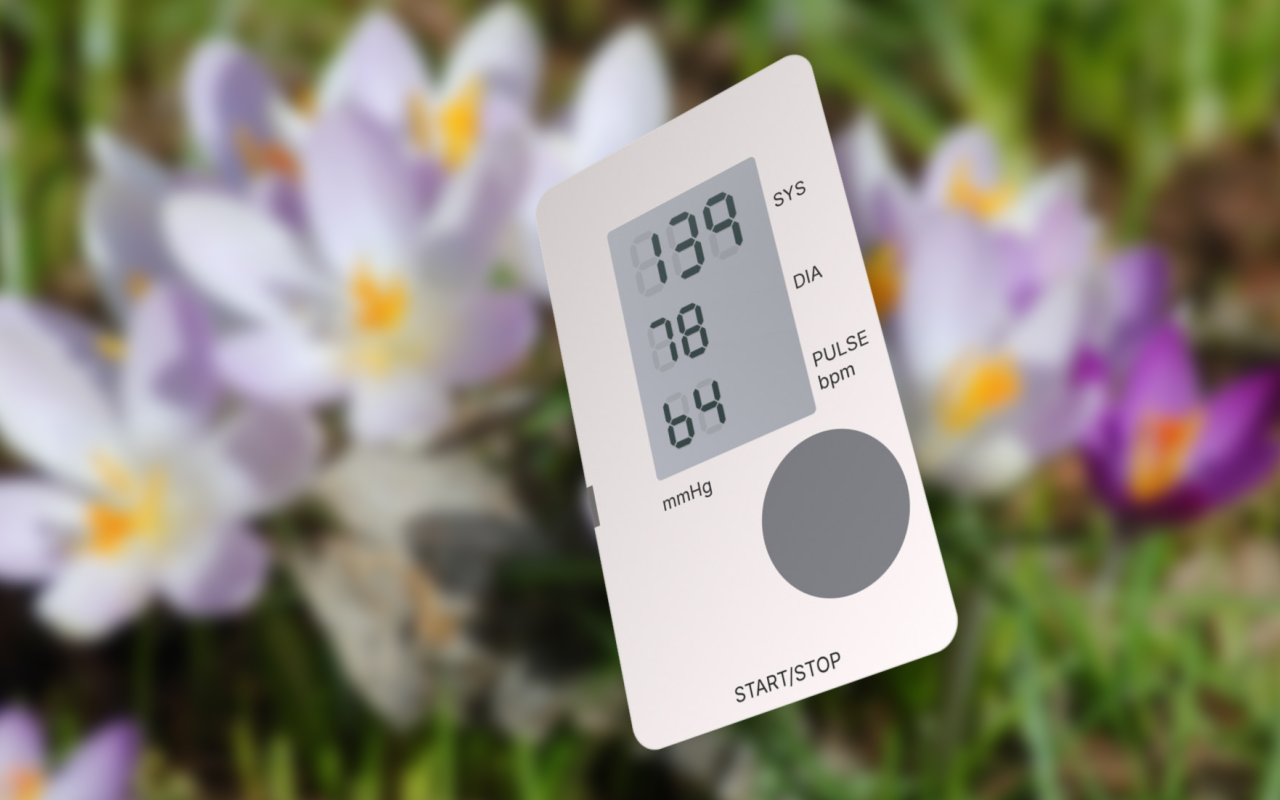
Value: 139
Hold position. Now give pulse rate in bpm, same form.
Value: 64
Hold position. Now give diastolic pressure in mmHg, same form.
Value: 78
